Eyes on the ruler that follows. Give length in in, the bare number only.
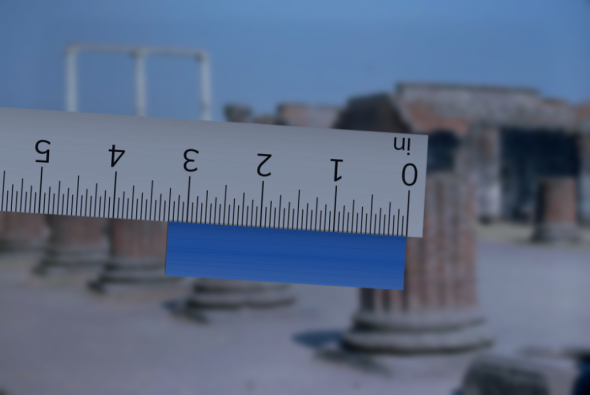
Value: 3.25
